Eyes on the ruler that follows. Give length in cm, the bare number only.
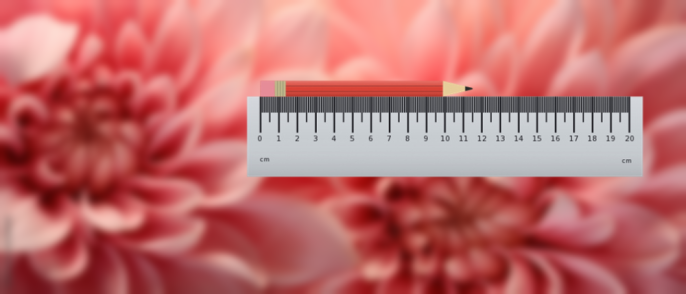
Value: 11.5
